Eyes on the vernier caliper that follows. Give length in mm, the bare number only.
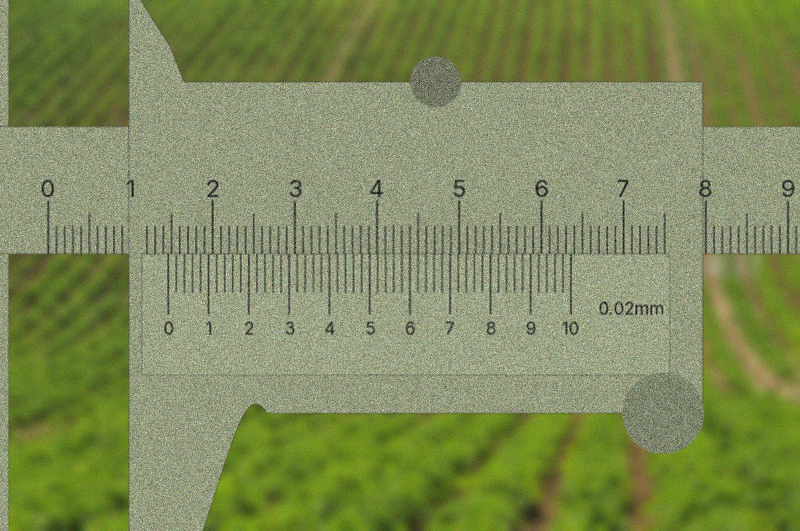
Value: 14.6
